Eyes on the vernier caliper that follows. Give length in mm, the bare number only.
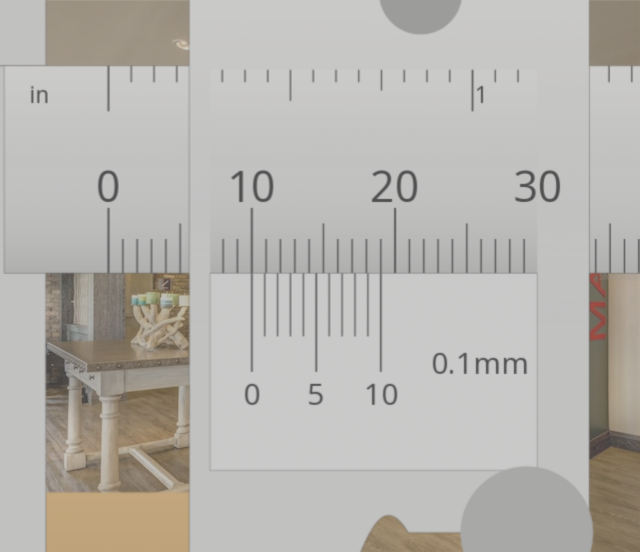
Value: 10.0
